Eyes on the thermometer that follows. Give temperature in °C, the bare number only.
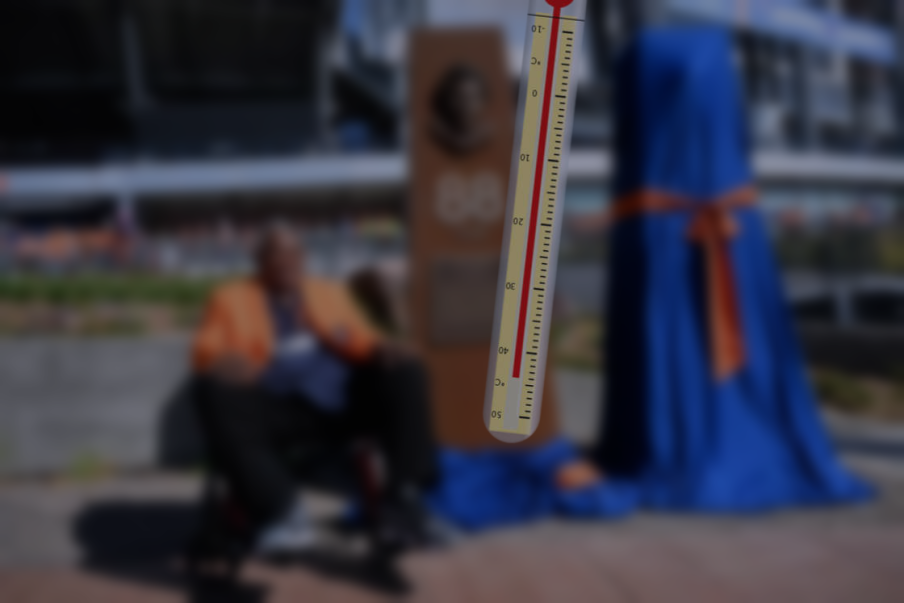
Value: 44
